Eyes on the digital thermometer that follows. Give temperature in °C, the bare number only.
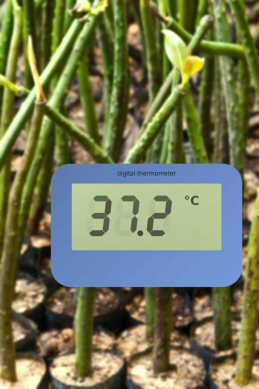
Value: 37.2
